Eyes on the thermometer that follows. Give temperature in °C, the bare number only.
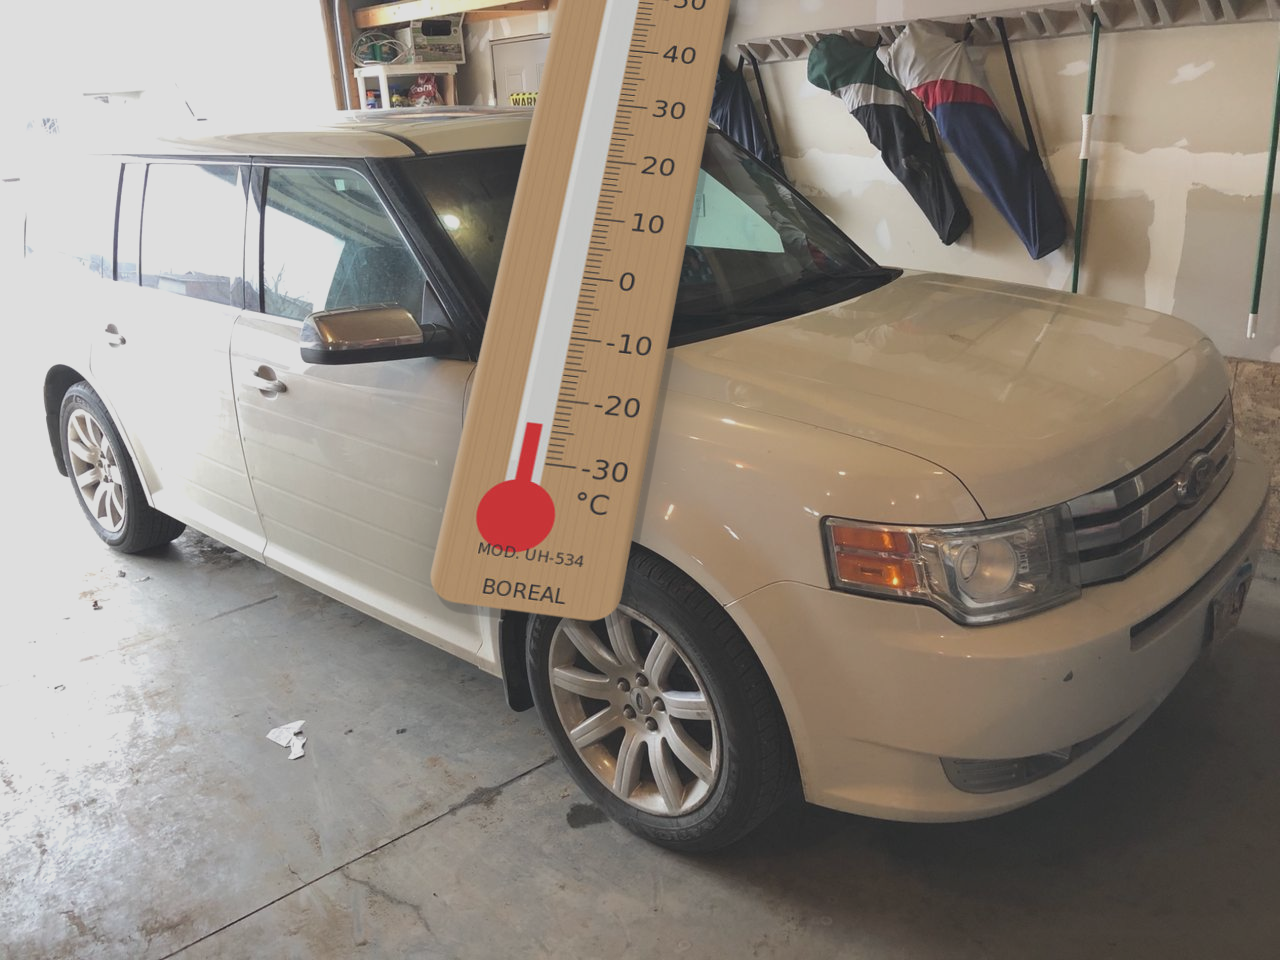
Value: -24
